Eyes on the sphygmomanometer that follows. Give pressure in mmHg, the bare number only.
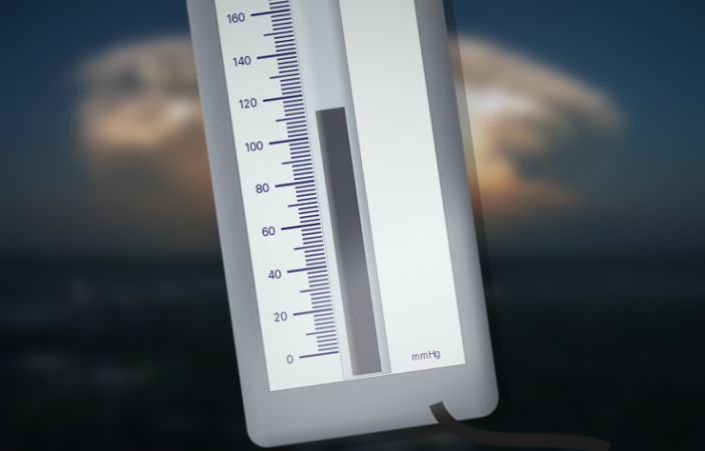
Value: 112
